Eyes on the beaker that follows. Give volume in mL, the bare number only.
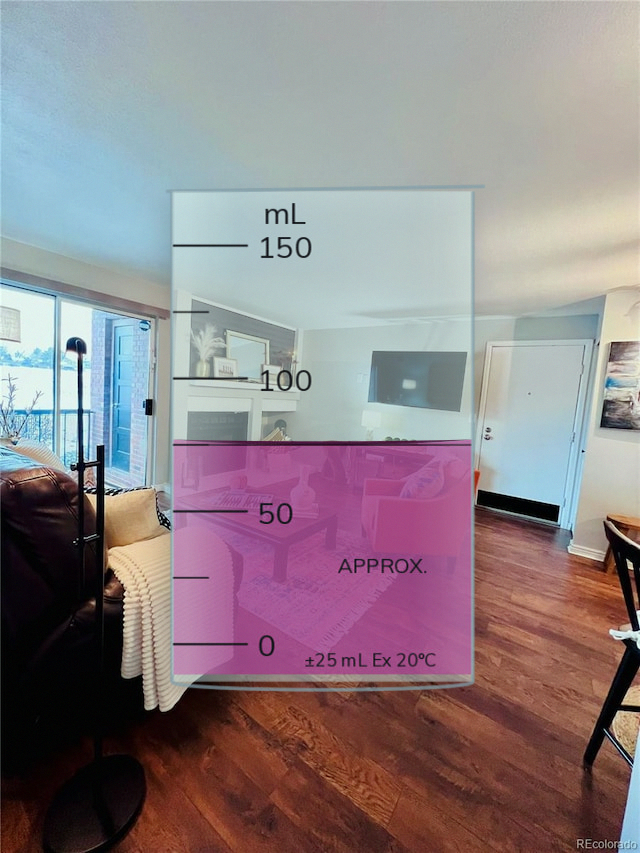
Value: 75
